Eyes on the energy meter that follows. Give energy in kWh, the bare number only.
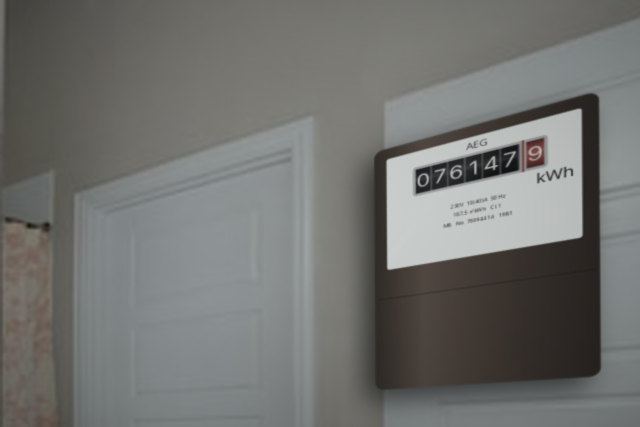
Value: 76147.9
